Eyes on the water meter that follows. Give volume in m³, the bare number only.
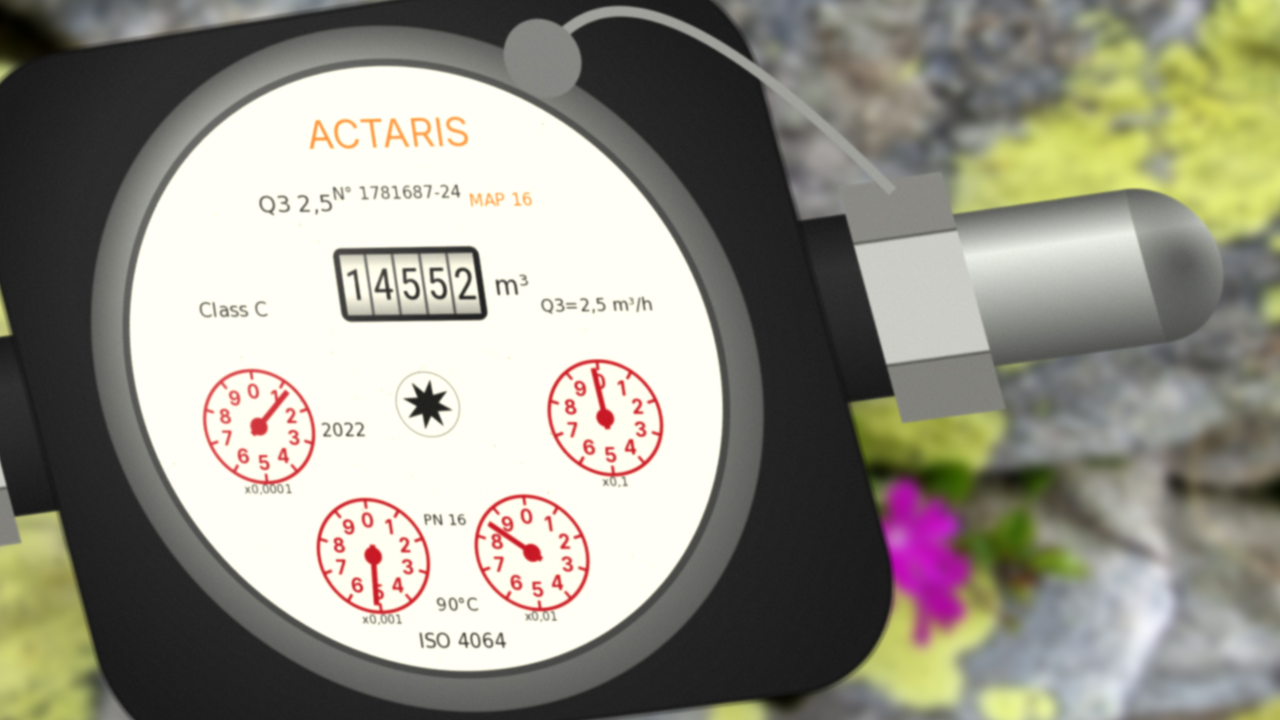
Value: 14551.9851
